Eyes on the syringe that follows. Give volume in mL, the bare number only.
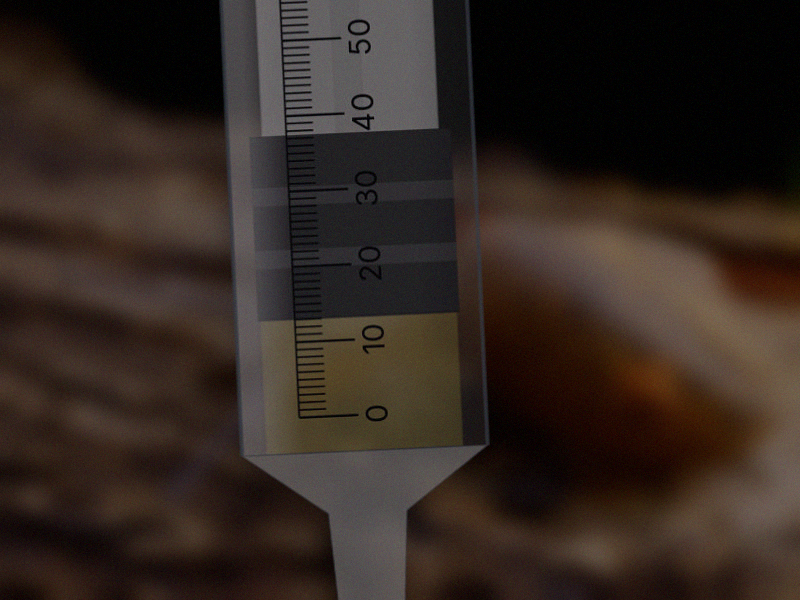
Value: 13
